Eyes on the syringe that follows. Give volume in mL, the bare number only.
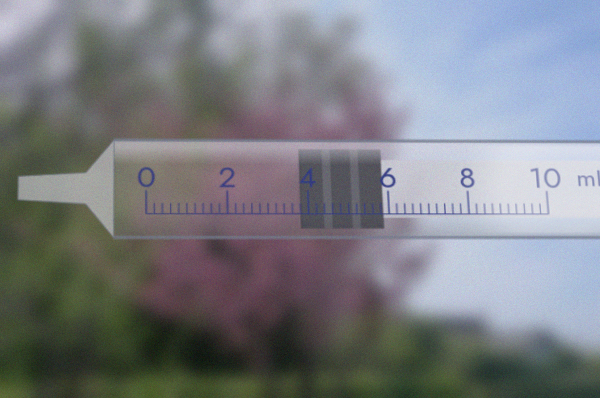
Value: 3.8
